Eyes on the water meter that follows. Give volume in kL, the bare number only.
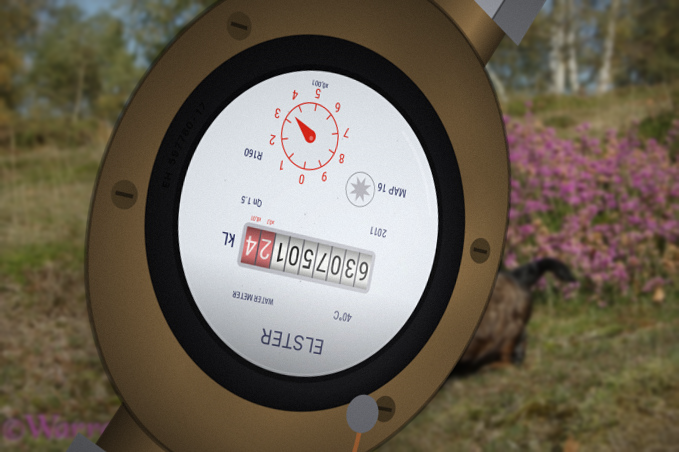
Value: 6307501.243
